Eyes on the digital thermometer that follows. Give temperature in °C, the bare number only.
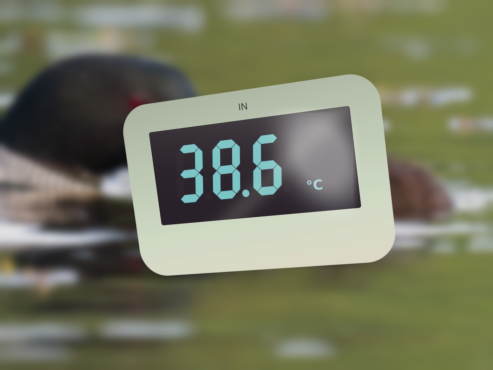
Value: 38.6
